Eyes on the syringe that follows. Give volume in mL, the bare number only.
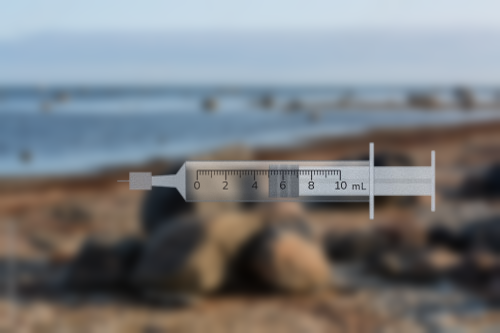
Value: 5
